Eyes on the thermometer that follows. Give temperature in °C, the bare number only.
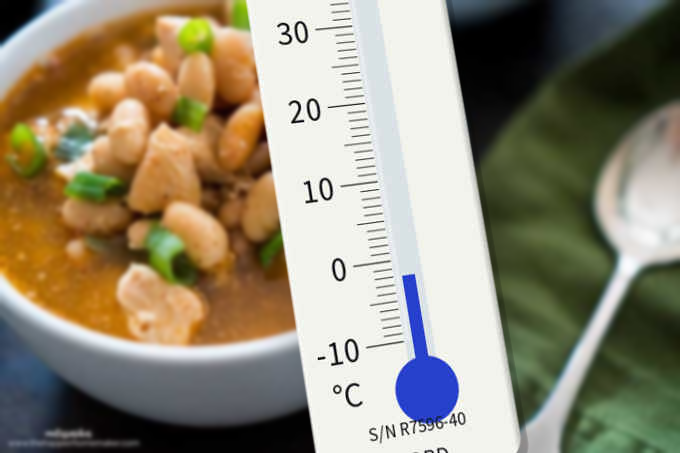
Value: -2
